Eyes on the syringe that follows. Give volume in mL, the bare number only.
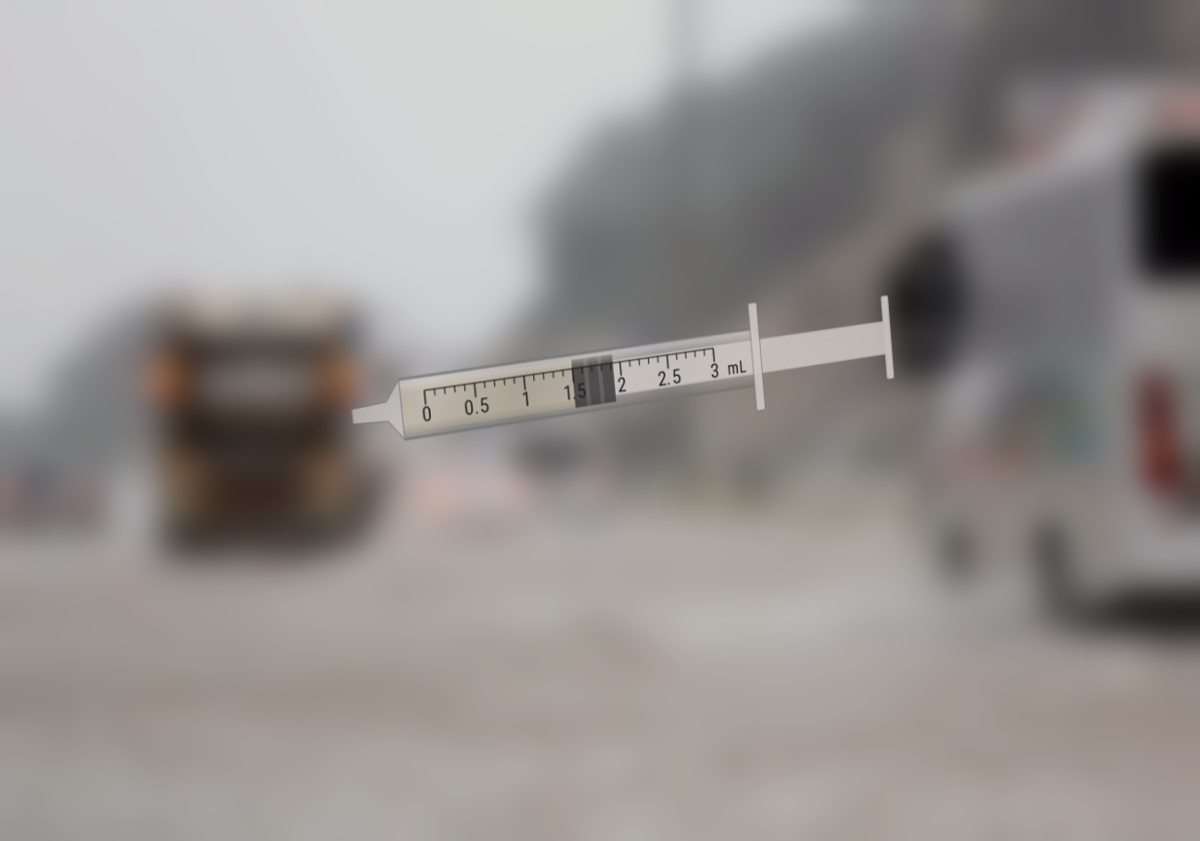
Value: 1.5
